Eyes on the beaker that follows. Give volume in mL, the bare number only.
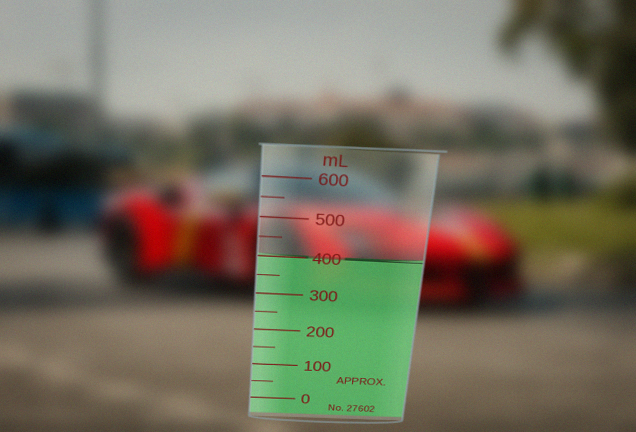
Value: 400
